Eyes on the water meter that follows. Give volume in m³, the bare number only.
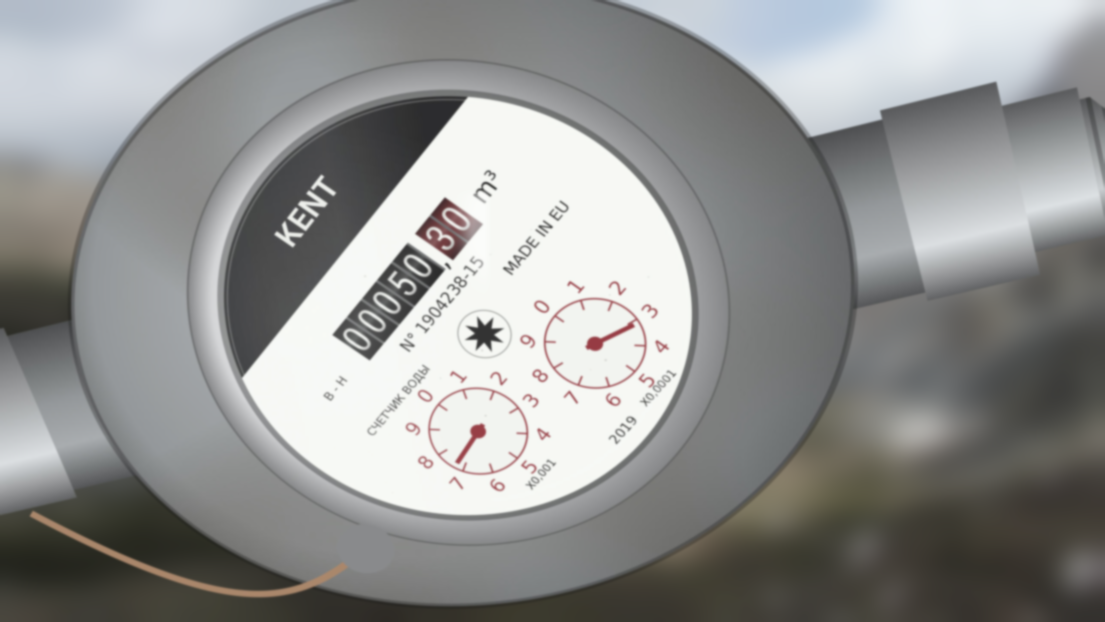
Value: 50.3073
